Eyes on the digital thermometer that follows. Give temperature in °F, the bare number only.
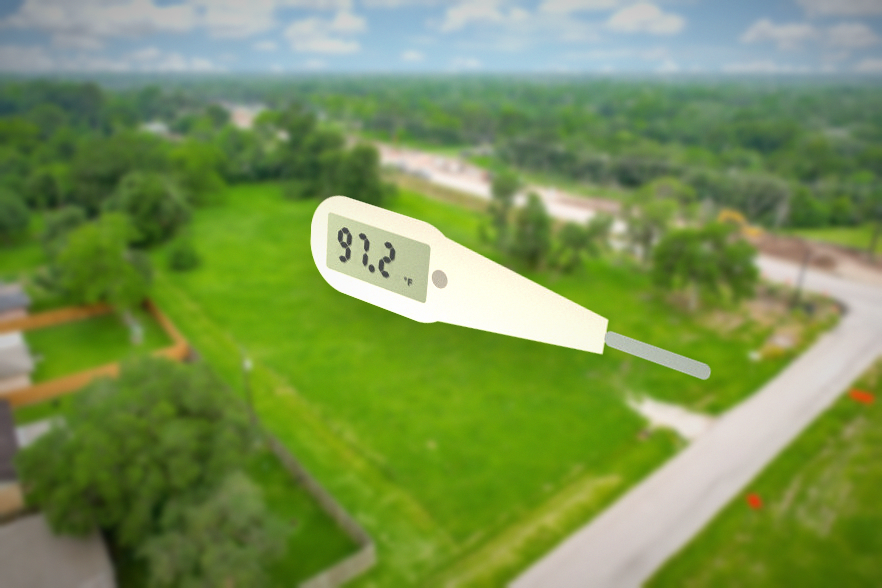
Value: 97.2
